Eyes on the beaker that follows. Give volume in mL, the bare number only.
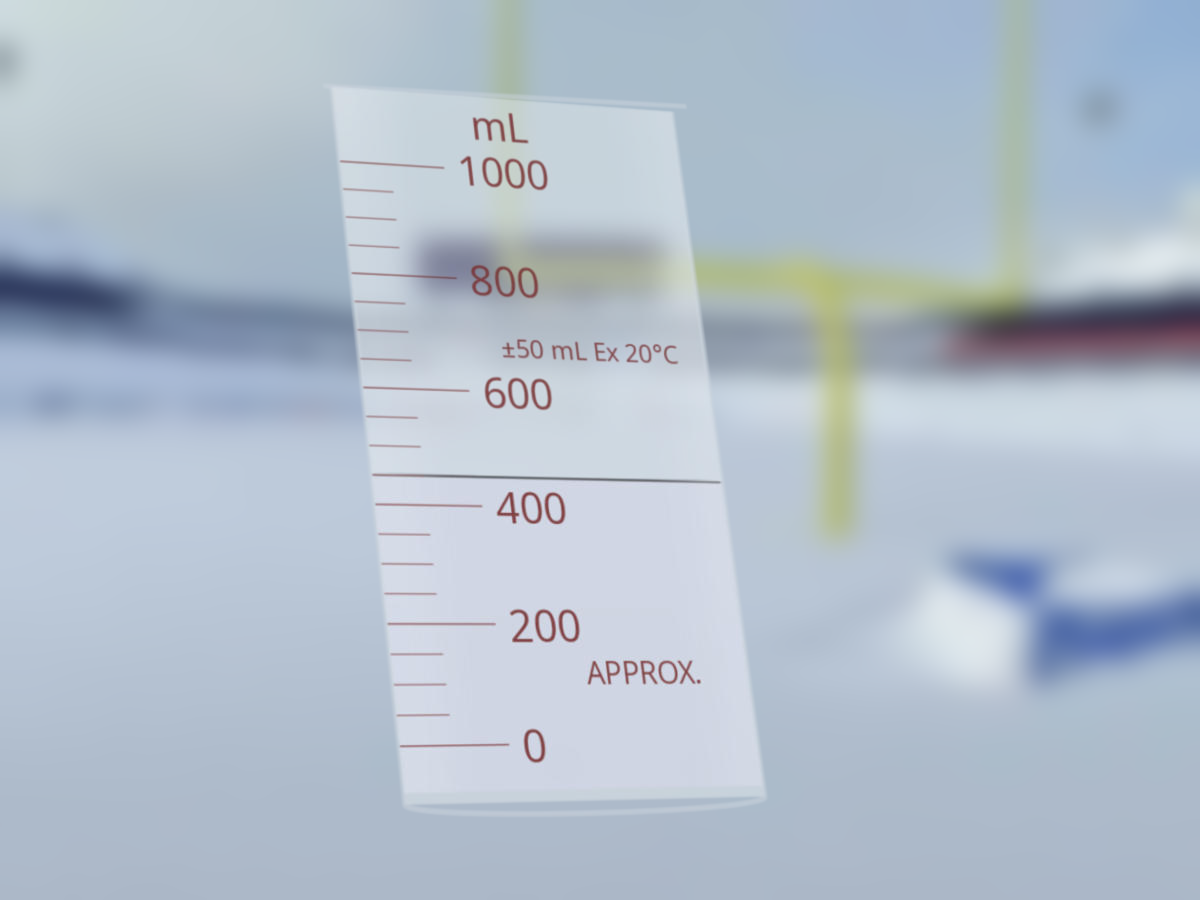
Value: 450
